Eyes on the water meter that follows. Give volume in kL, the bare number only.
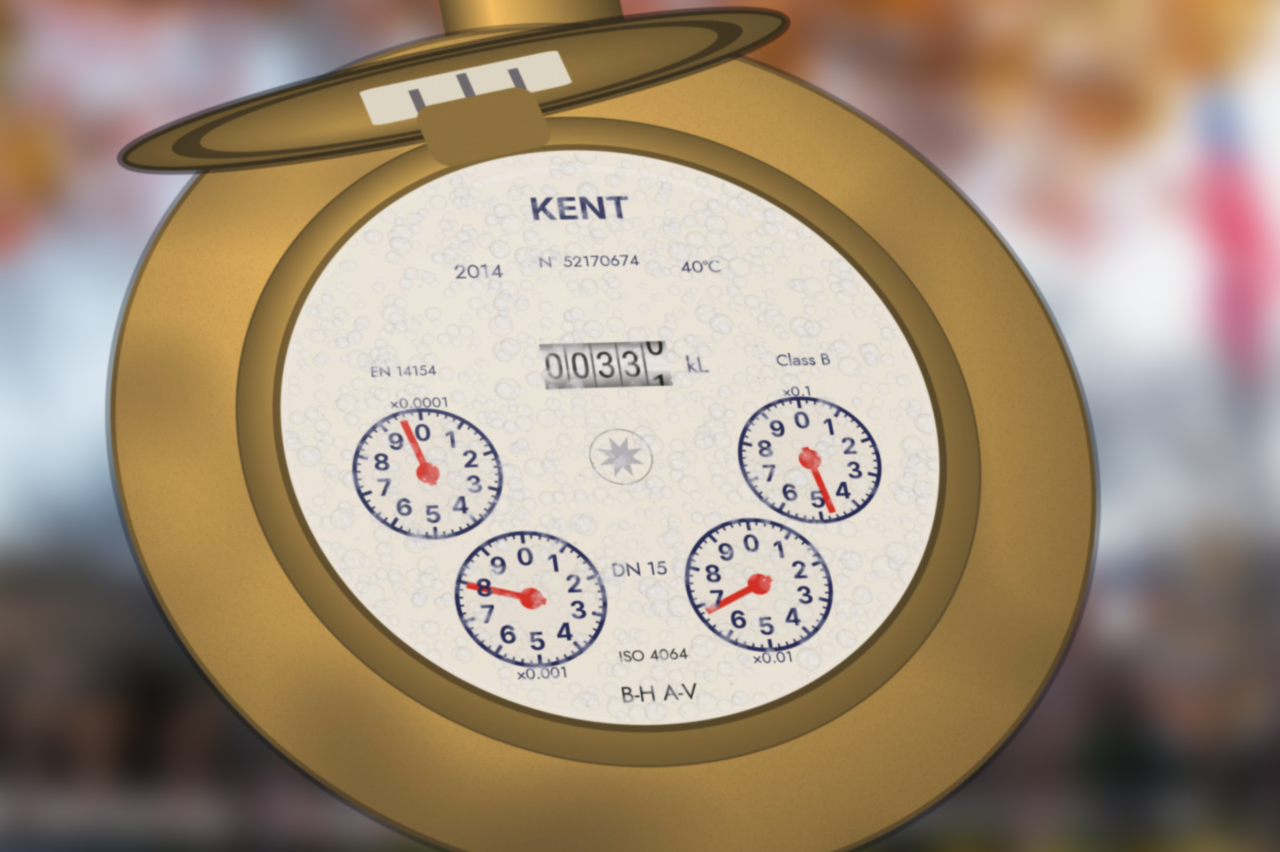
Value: 330.4679
